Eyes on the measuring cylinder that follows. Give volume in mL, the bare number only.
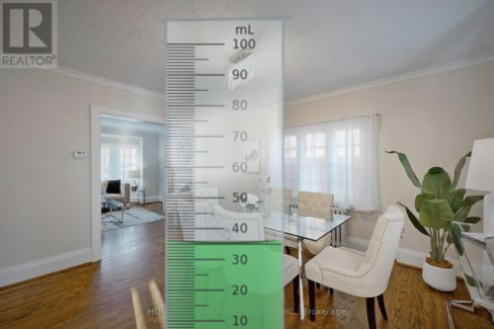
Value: 35
